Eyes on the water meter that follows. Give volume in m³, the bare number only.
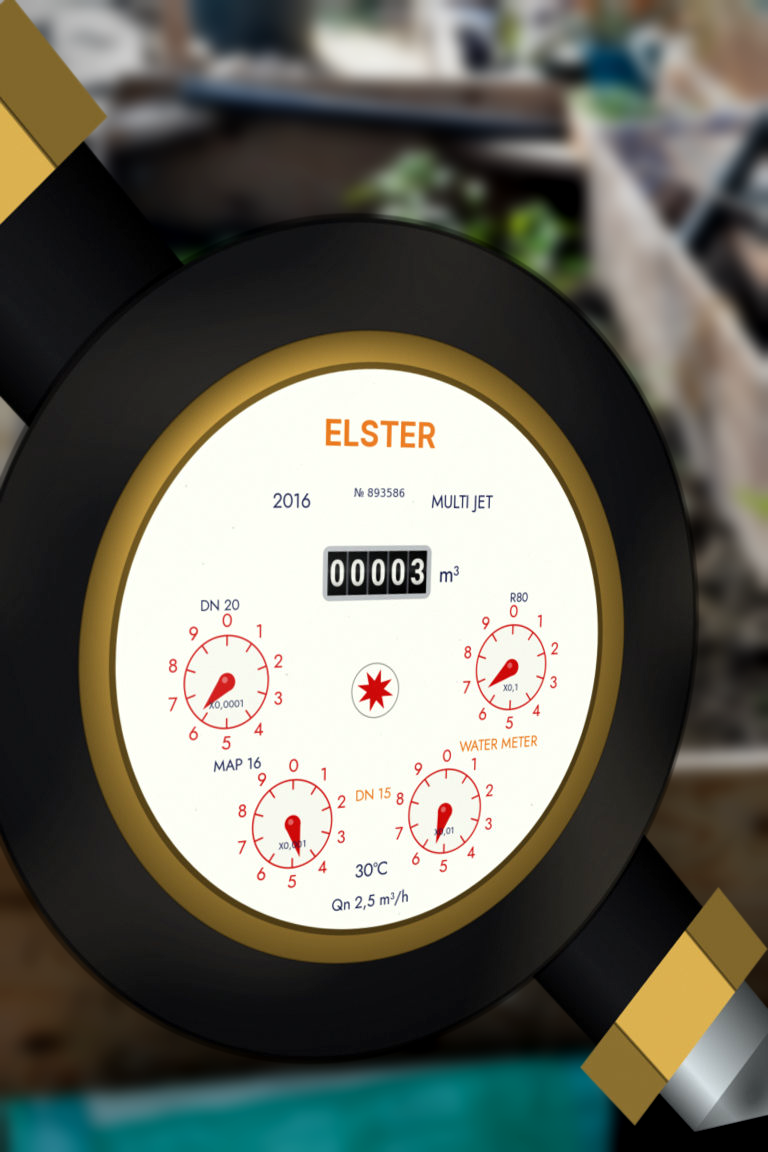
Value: 3.6546
